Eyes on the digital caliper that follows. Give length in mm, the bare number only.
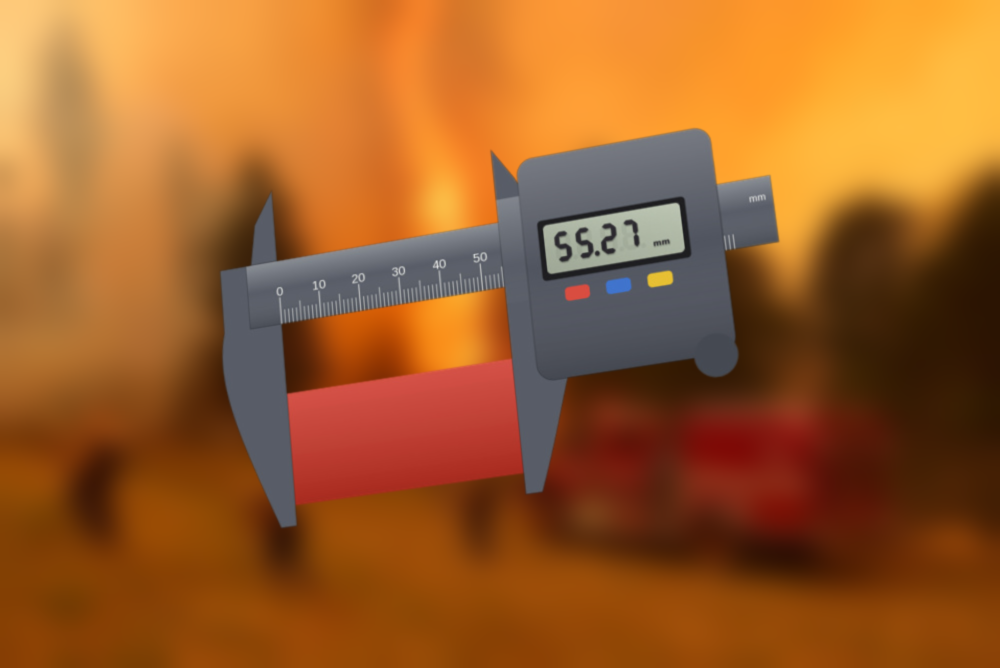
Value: 55.27
